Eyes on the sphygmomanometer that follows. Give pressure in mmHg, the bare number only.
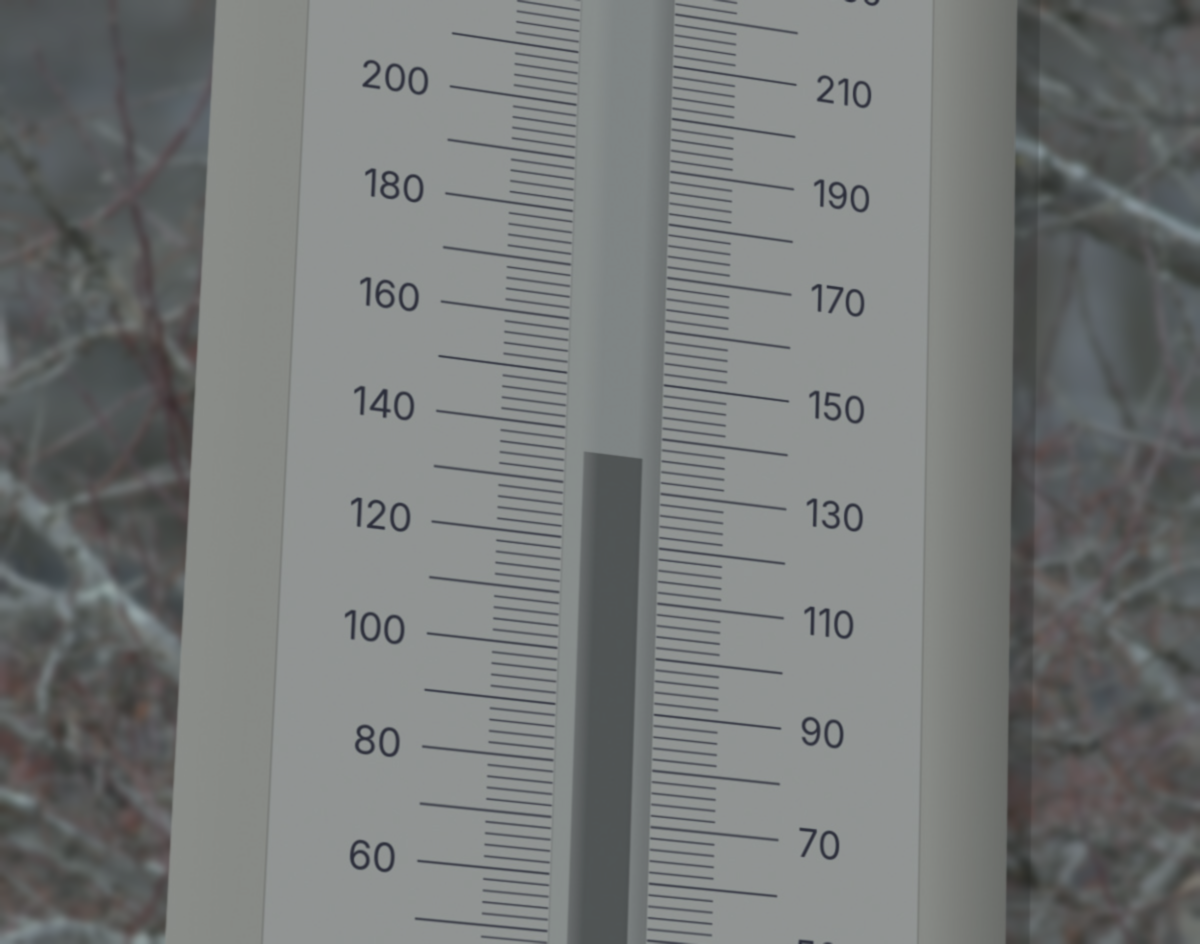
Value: 136
